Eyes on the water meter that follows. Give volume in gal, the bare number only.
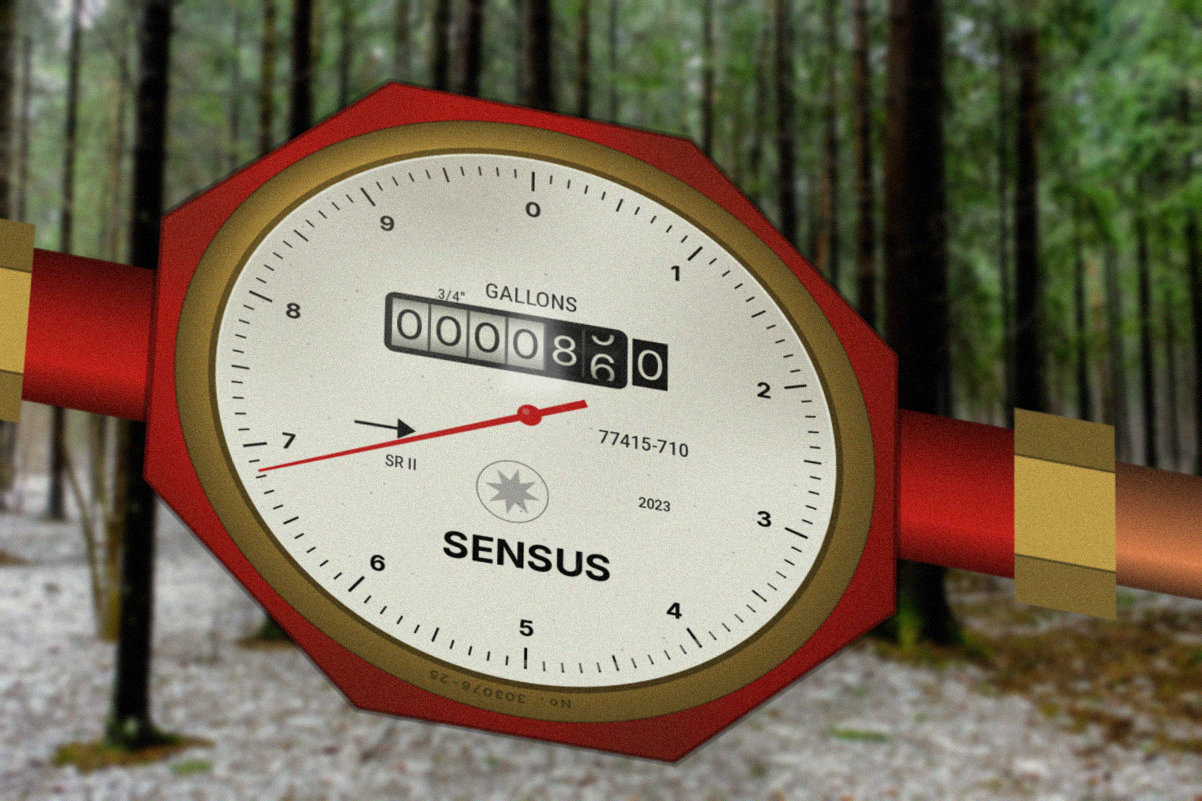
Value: 856.8
